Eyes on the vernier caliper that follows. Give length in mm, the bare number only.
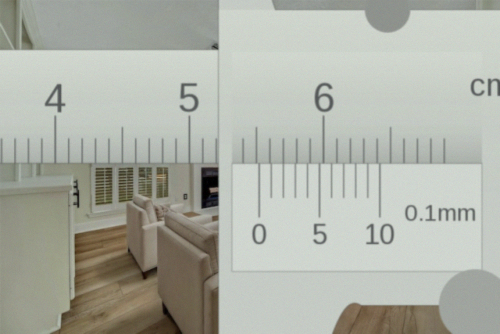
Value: 55.2
